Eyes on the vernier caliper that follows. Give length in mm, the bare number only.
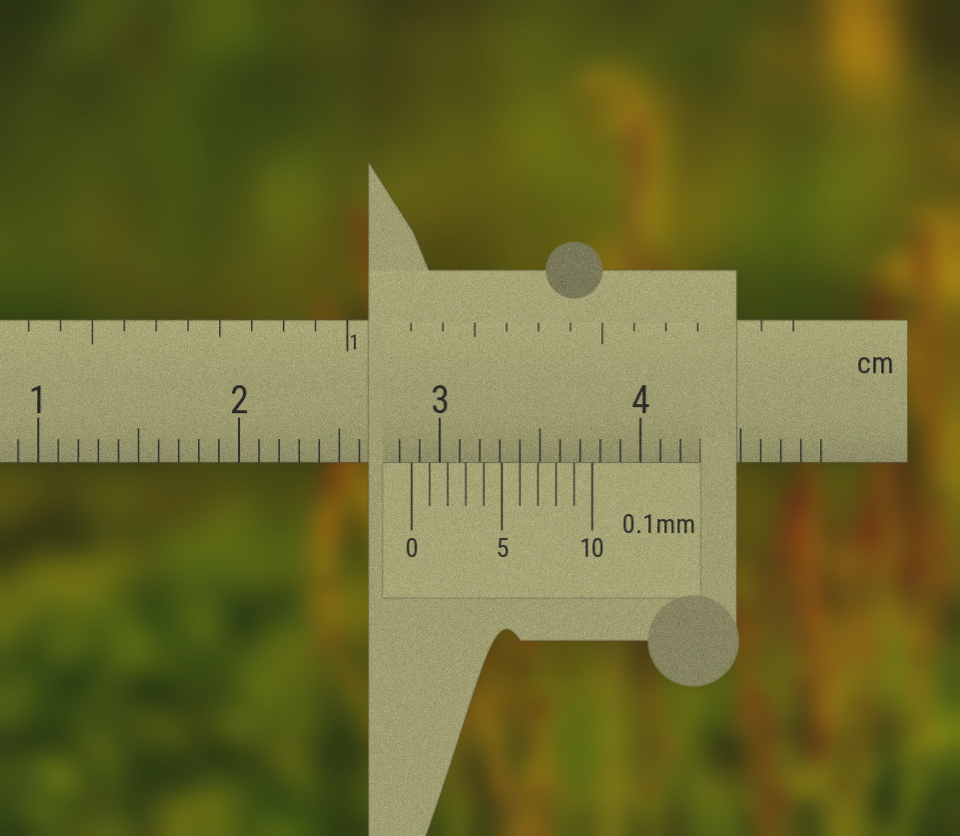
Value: 28.6
